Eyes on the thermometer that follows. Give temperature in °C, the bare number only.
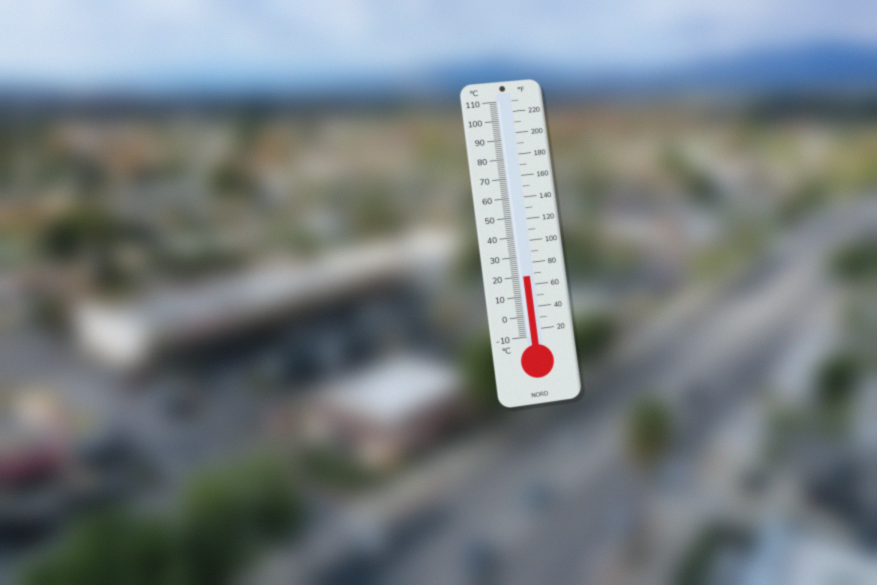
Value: 20
